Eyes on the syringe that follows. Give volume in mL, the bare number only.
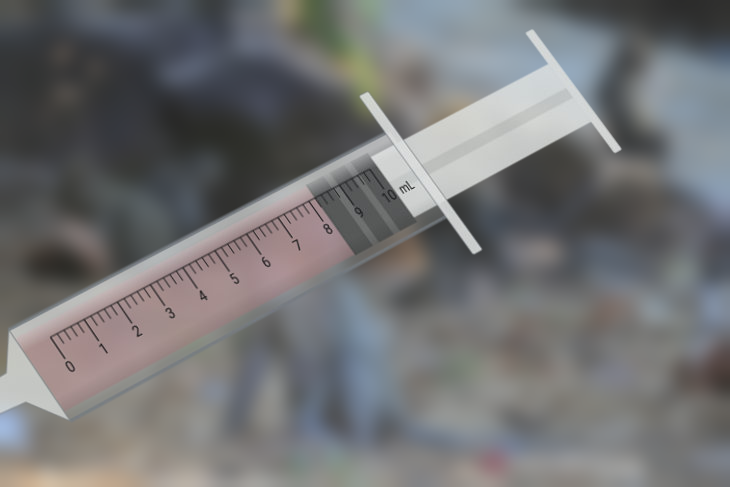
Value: 8.2
